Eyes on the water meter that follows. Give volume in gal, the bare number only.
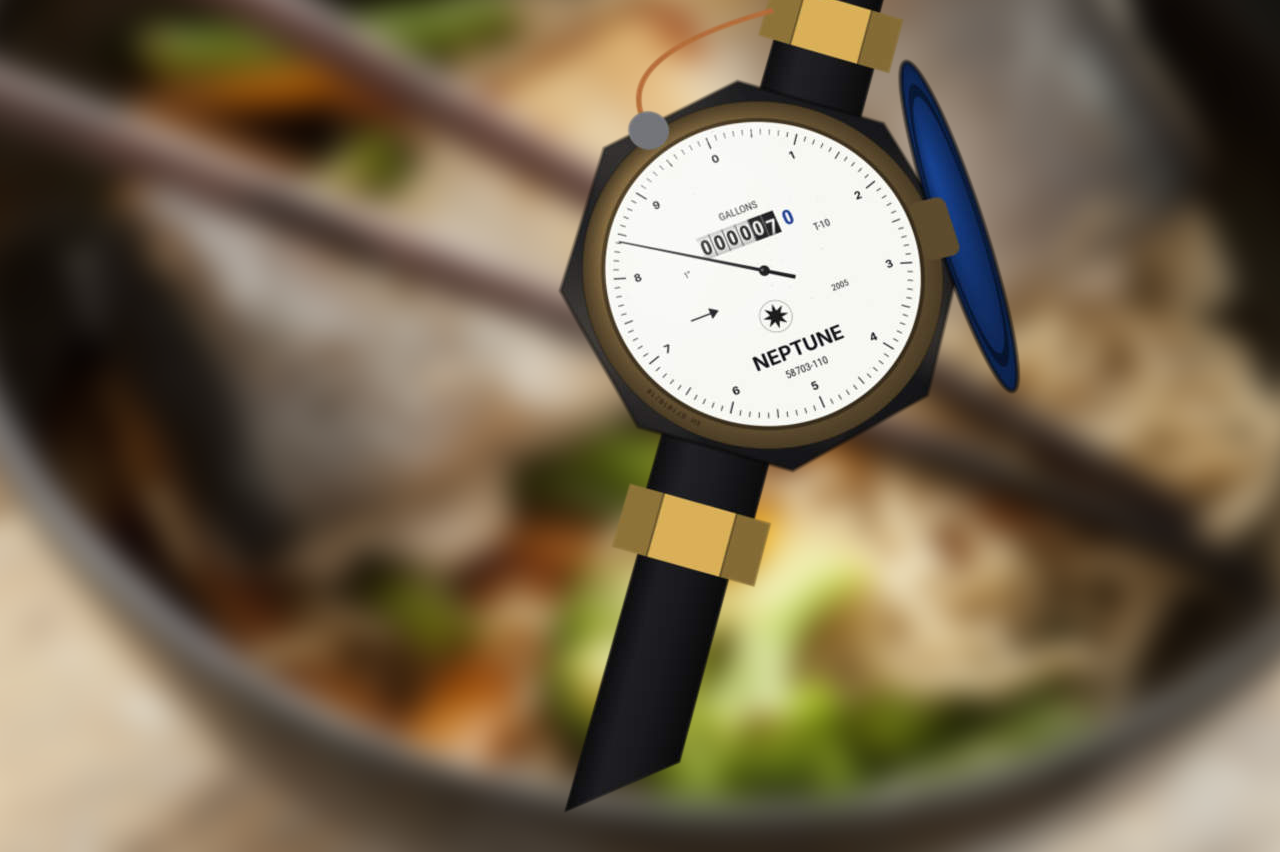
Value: 68.4
